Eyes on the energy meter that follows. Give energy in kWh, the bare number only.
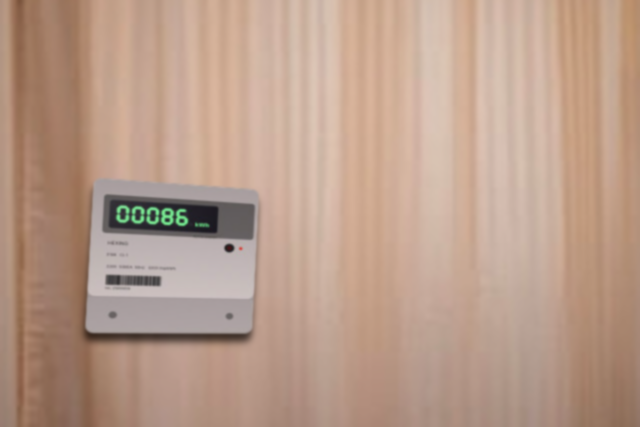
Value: 86
